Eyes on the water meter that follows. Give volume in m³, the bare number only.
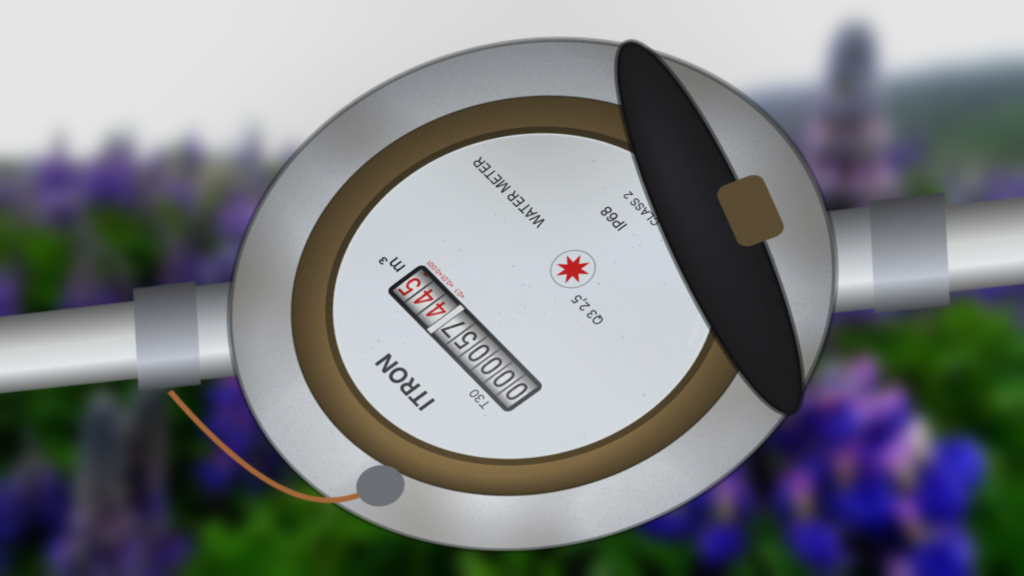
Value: 57.445
